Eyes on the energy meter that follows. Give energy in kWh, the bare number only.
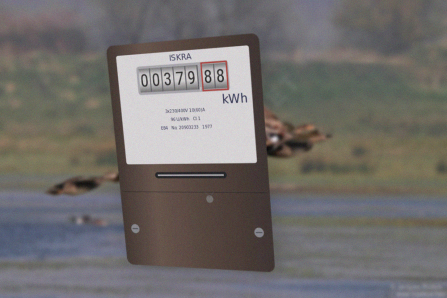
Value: 379.88
